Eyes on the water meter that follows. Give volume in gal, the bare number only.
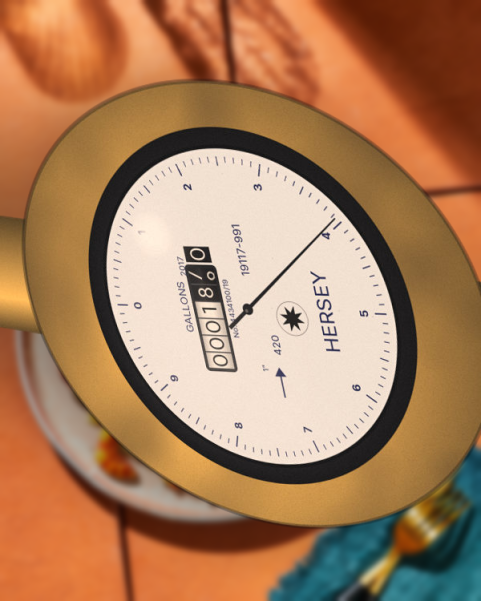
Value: 1873.9
